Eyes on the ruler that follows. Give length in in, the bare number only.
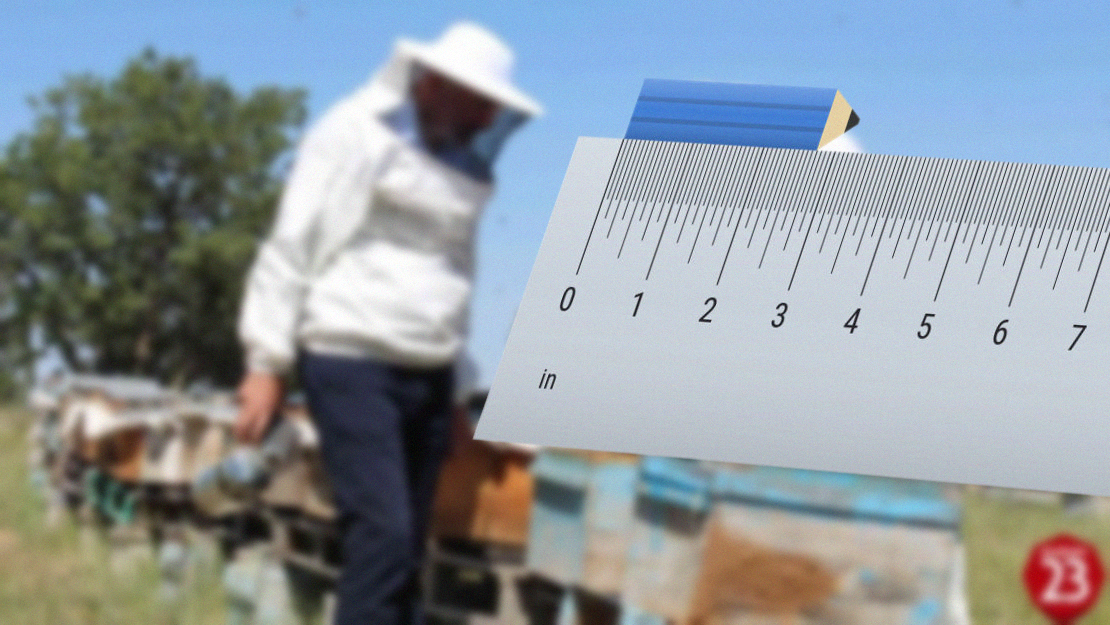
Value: 3.1875
